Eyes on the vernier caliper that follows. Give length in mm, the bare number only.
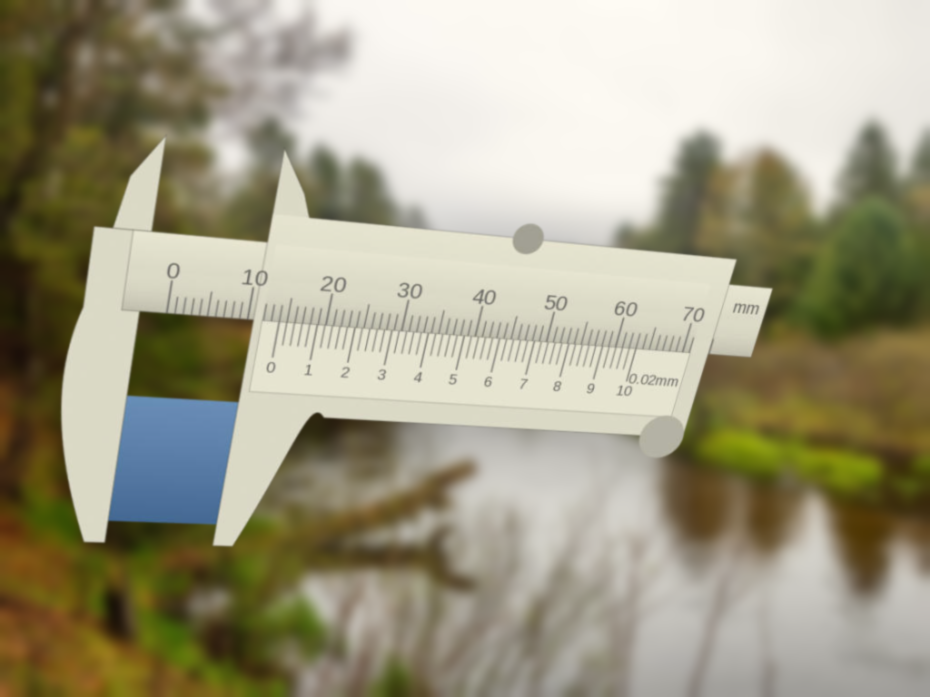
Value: 14.0
